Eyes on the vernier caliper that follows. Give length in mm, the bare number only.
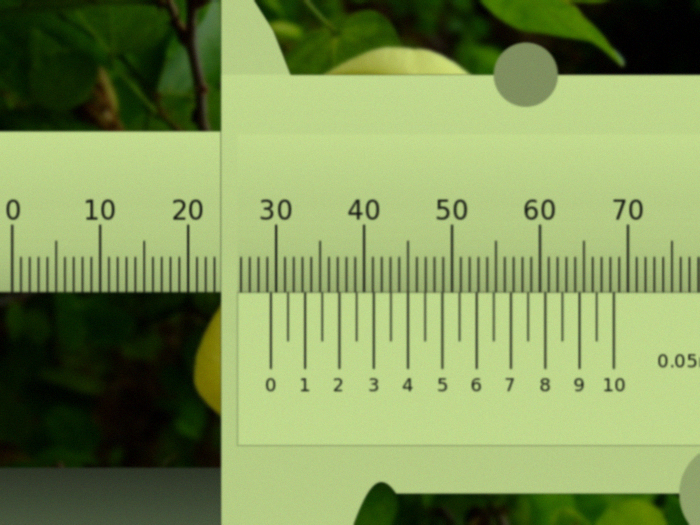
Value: 29.4
